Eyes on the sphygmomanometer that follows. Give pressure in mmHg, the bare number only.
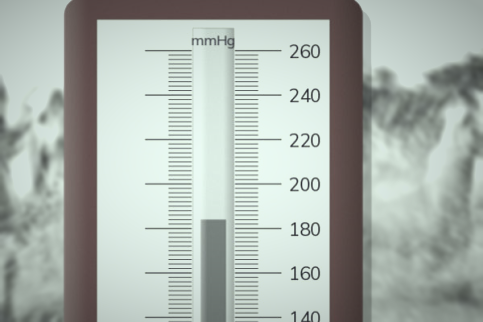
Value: 184
